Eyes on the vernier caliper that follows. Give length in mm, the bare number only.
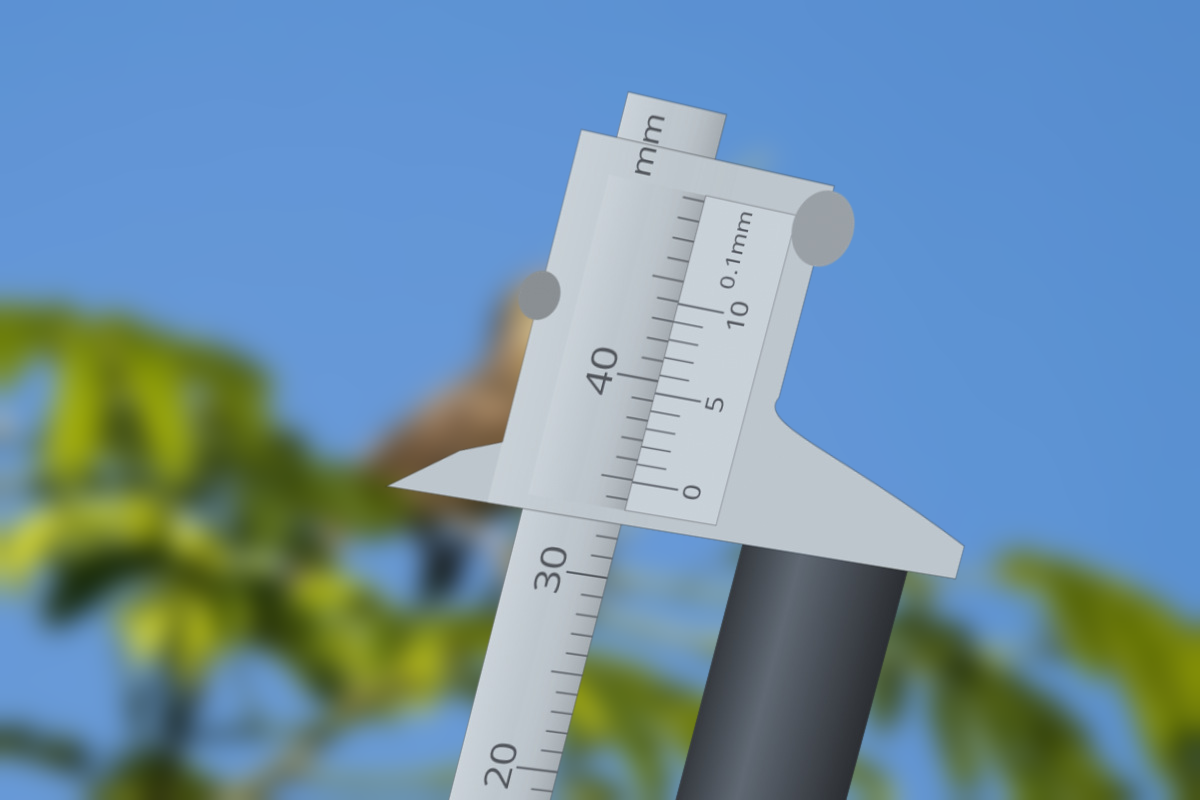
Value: 34.9
